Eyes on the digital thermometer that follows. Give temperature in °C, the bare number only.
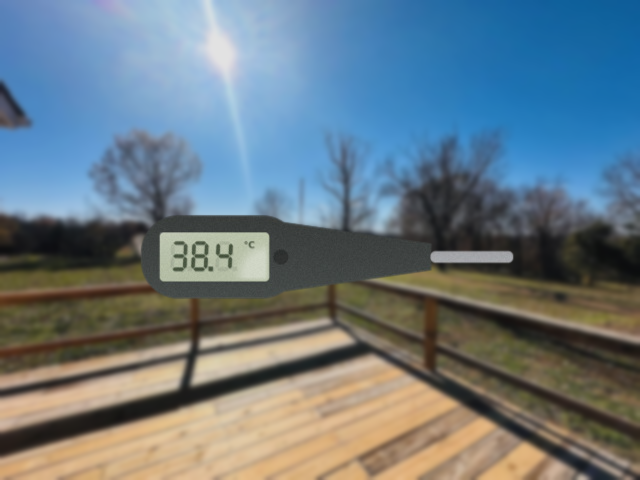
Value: 38.4
